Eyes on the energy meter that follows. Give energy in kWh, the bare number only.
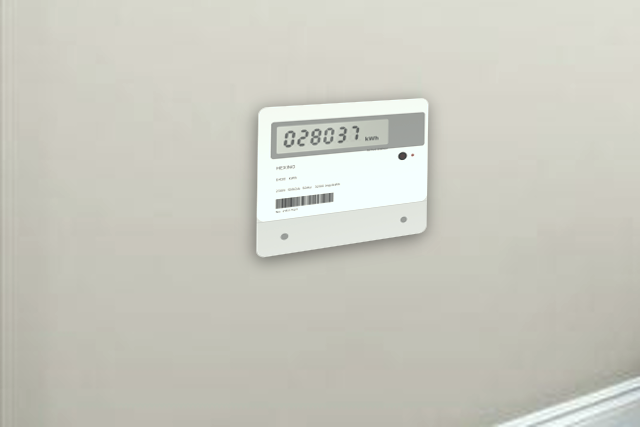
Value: 28037
